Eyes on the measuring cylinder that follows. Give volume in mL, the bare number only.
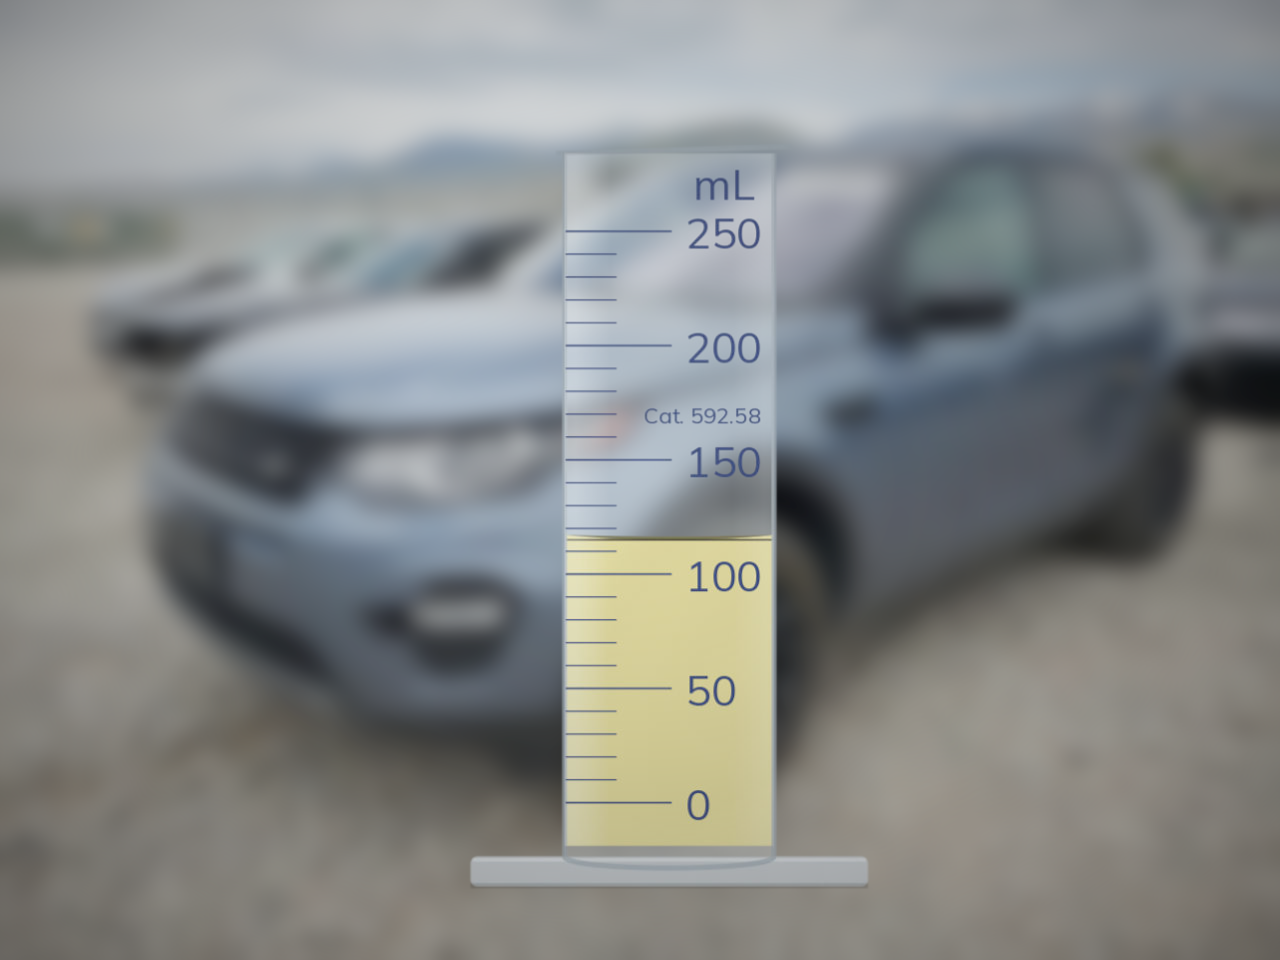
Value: 115
